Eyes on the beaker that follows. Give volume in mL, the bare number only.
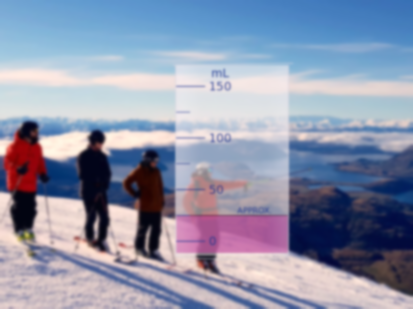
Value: 25
